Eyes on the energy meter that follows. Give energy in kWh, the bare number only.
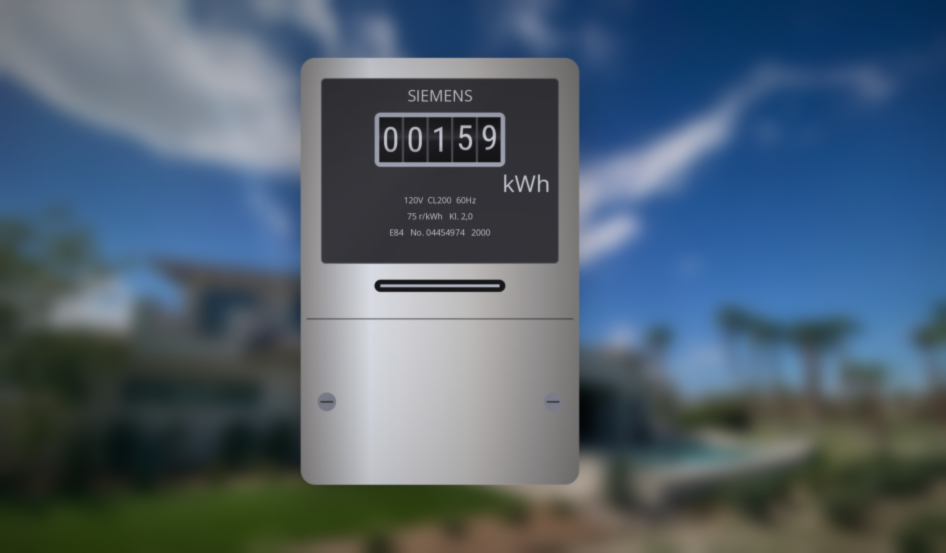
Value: 159
